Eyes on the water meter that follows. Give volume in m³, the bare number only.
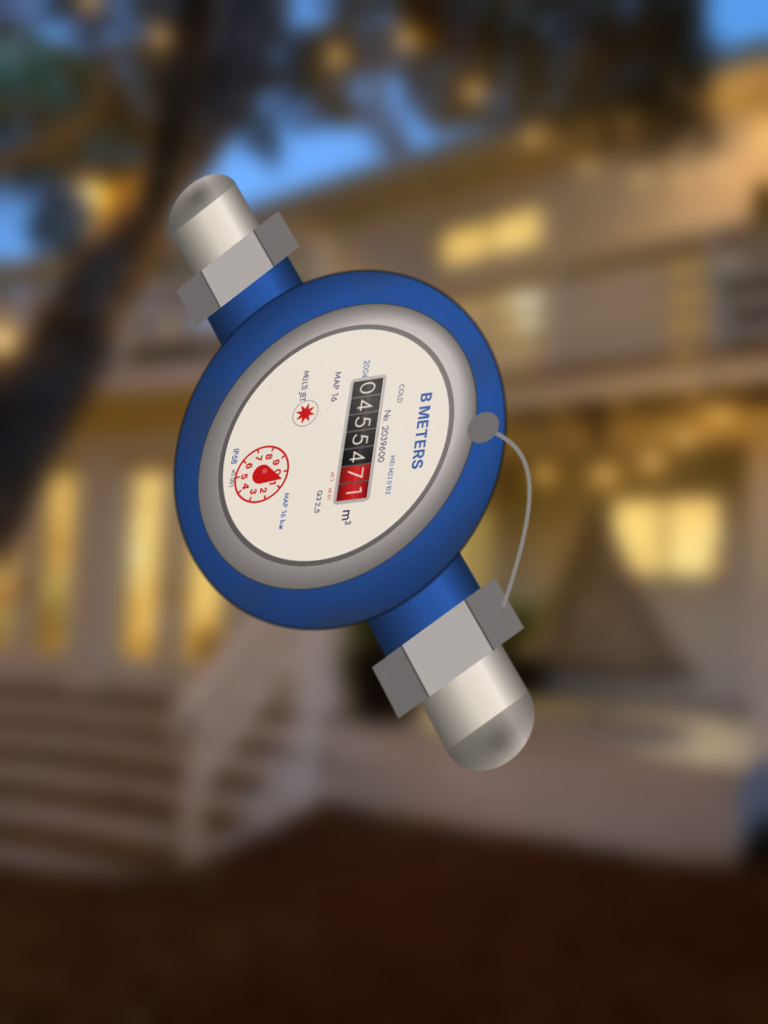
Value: 4554.710
